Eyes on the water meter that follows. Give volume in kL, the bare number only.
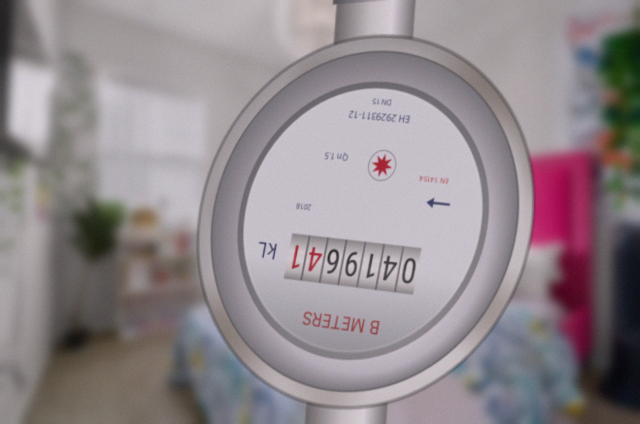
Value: 4196.41
